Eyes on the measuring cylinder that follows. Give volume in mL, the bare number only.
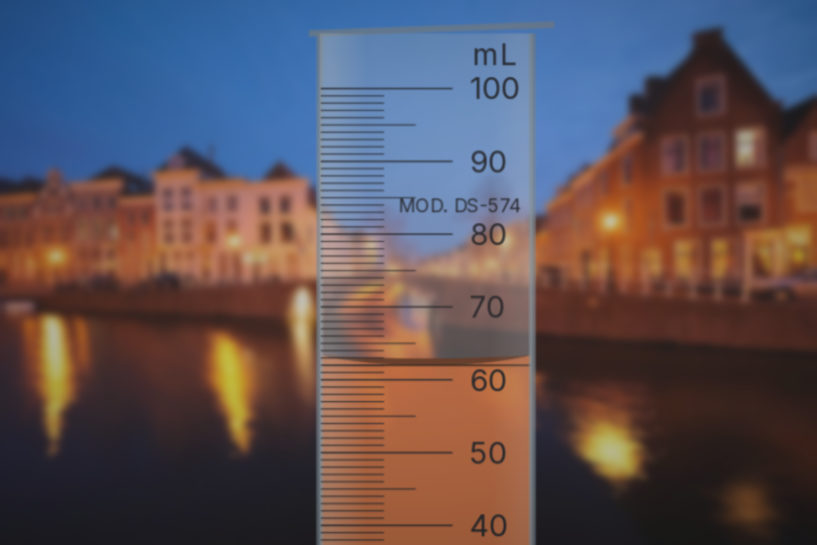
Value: 62
